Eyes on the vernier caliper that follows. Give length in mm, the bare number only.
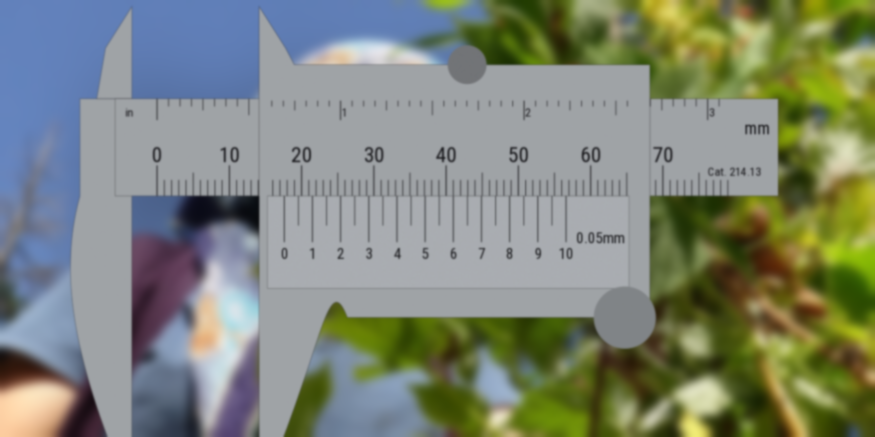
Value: 17.6
